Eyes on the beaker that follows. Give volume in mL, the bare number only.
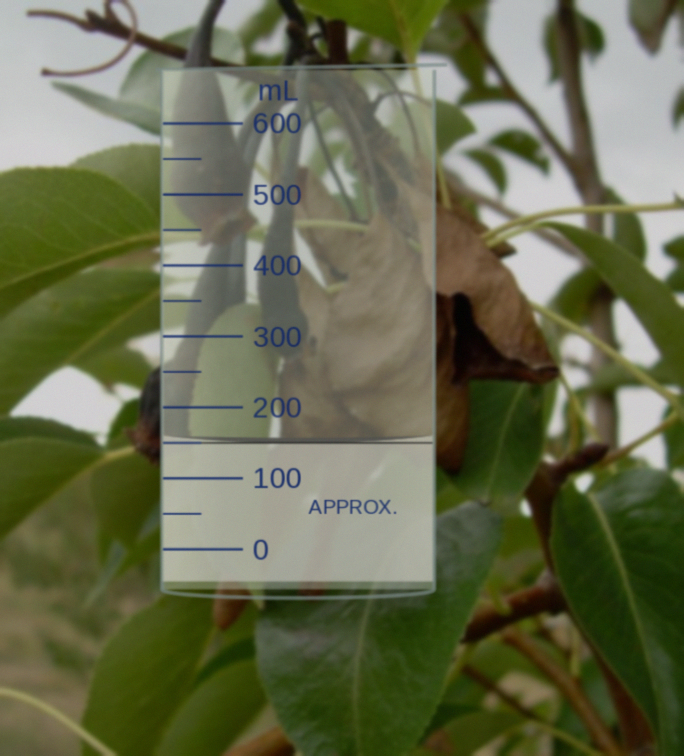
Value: 150
